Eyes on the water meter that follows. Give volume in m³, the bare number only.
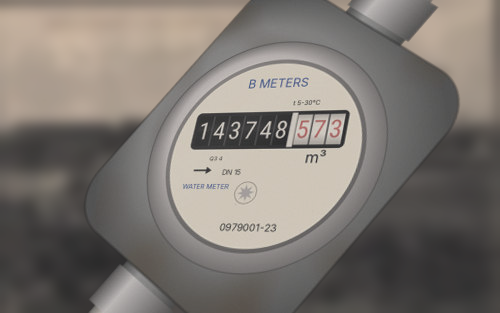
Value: 143748.573
